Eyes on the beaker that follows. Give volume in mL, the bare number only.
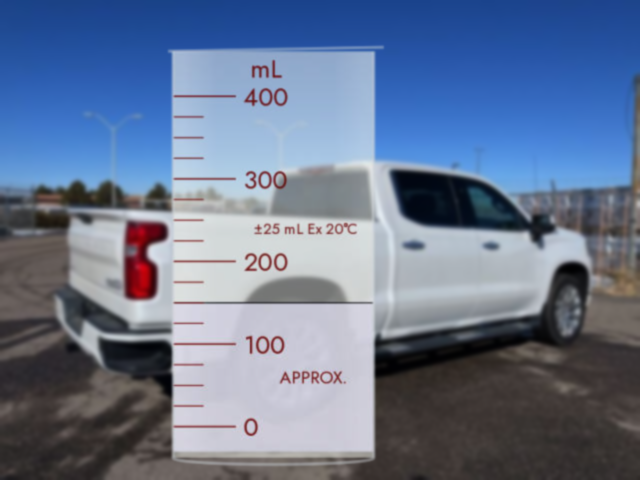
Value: 150
